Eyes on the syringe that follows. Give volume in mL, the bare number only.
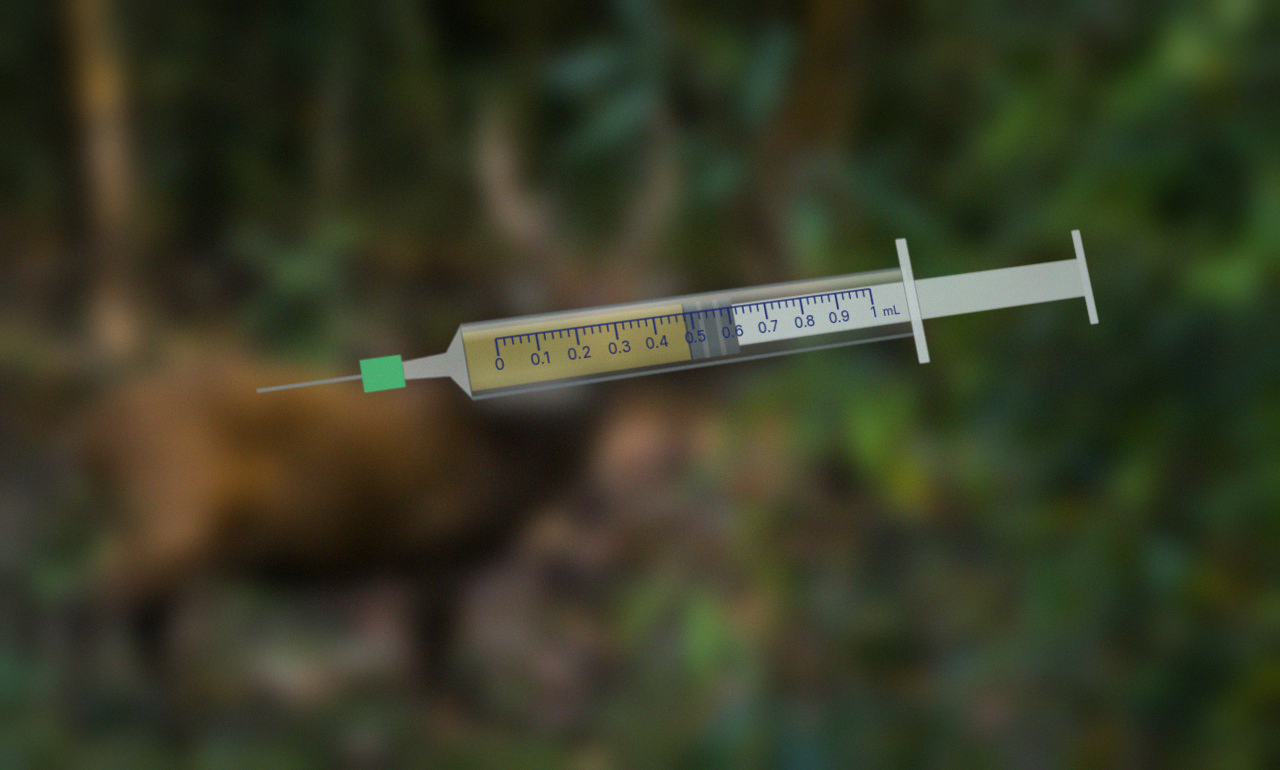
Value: 0.48
